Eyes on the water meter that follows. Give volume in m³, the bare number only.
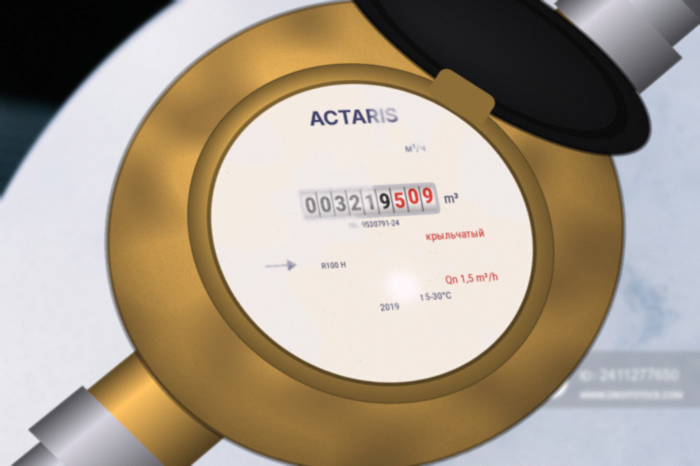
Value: 3219.509
